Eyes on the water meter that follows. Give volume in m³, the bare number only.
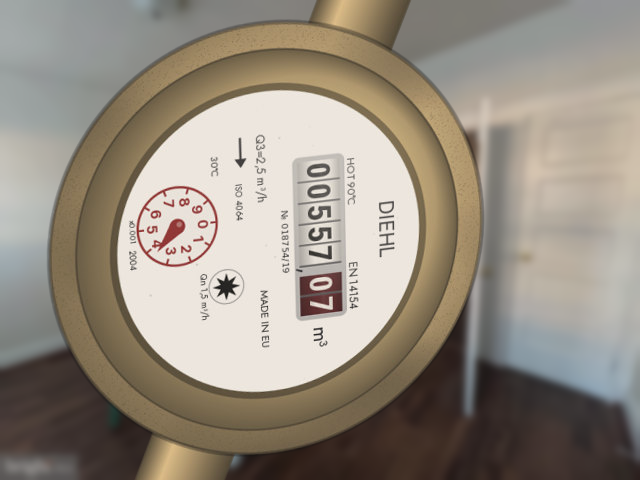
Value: 557.073
